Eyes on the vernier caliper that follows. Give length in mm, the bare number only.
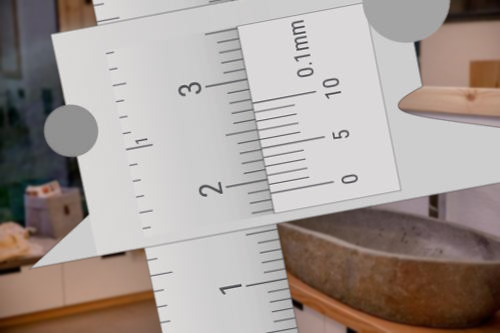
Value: 18.6
